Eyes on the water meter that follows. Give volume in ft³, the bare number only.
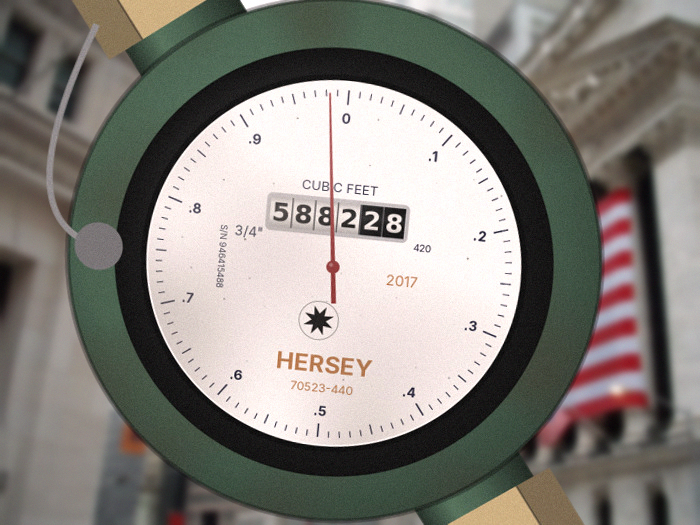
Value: 588227.98
